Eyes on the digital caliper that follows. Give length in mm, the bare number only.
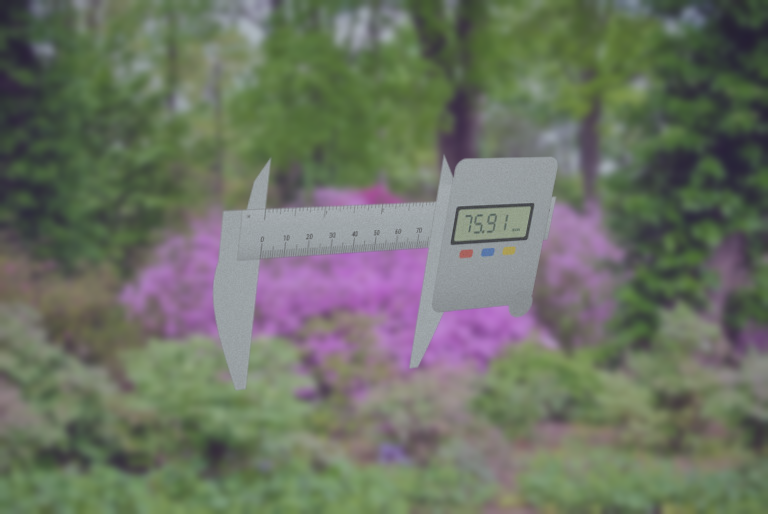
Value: 75.91
